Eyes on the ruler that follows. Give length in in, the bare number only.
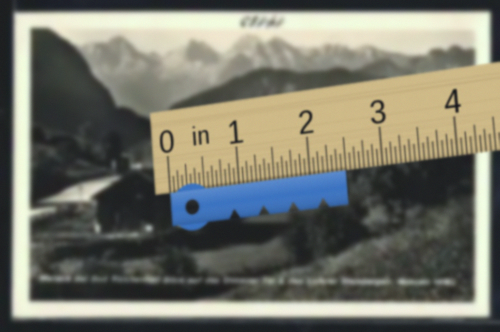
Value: 2.5
